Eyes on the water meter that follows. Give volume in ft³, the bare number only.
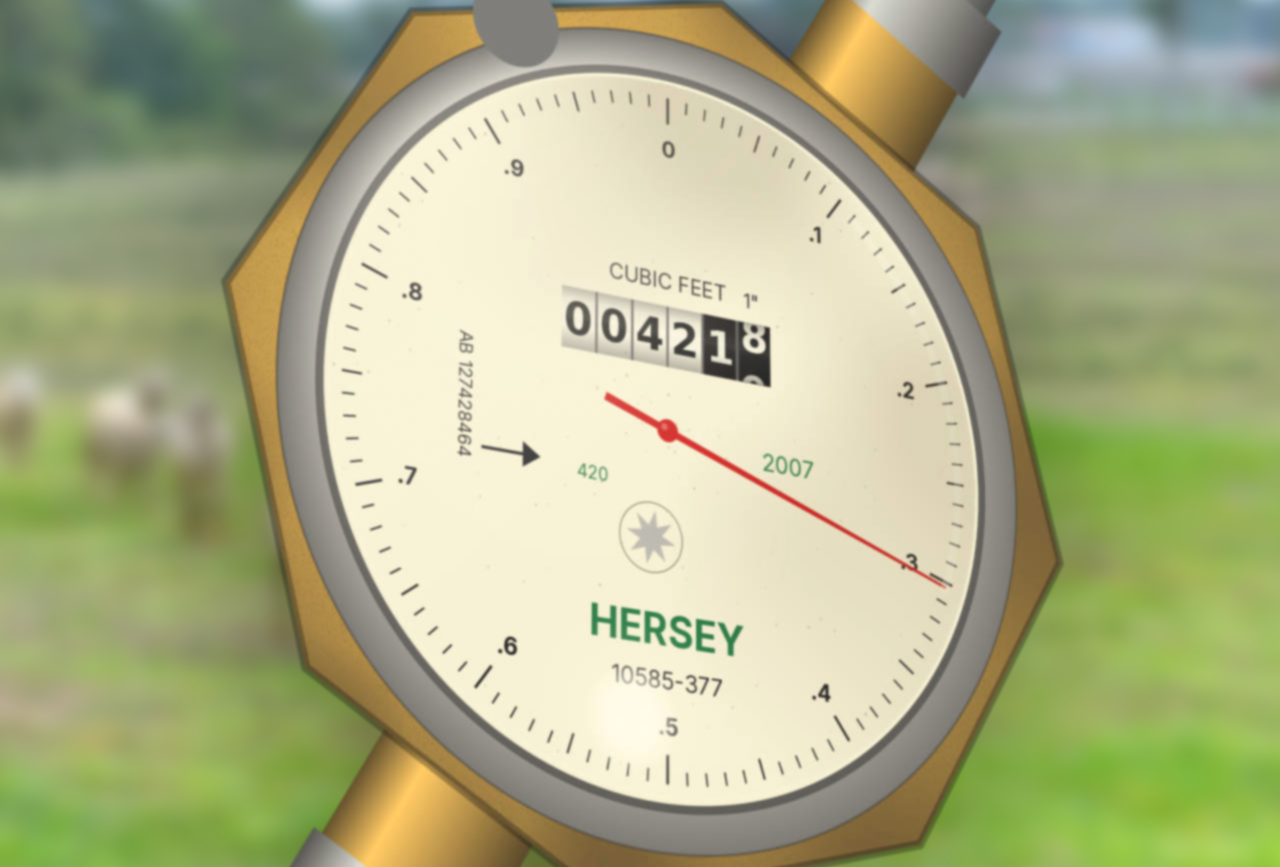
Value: 4218.30
